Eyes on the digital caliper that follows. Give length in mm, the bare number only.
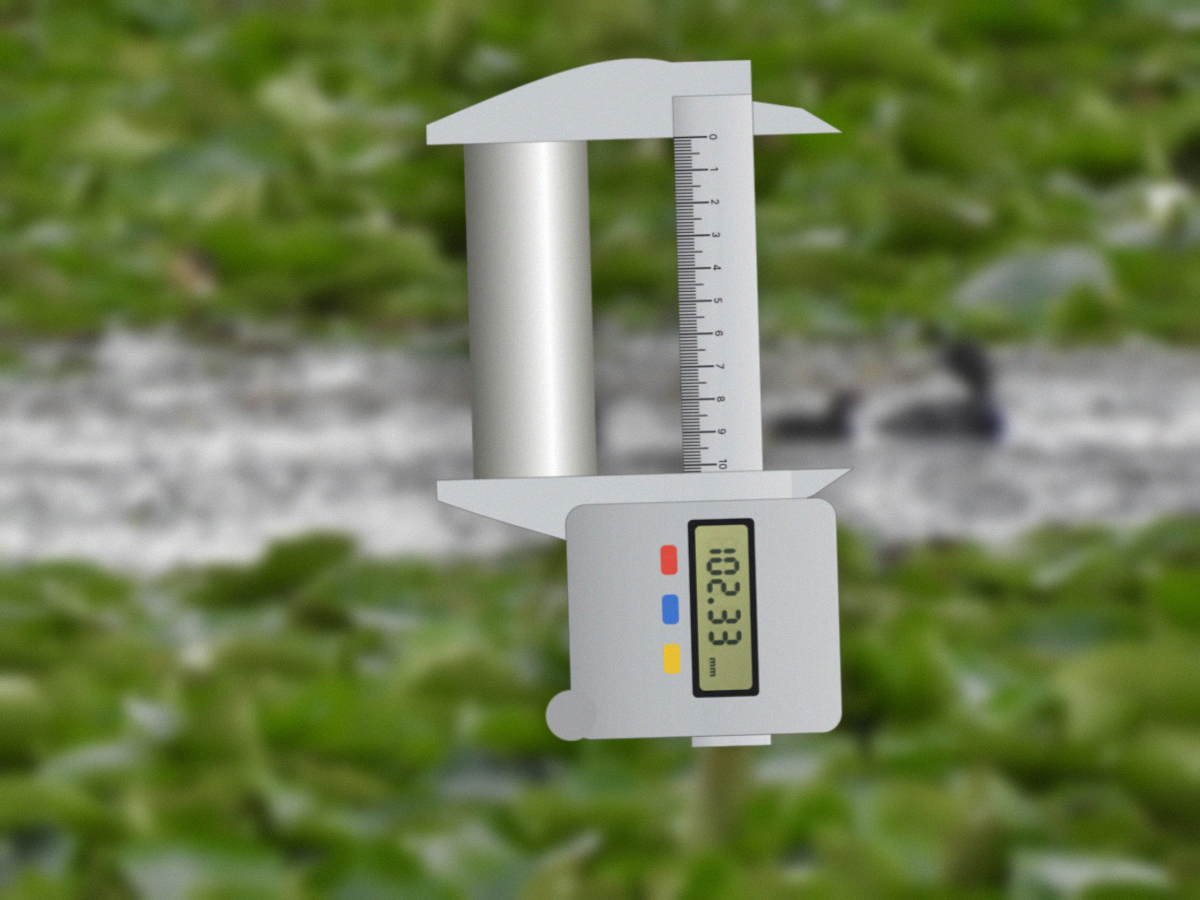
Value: 102.33
